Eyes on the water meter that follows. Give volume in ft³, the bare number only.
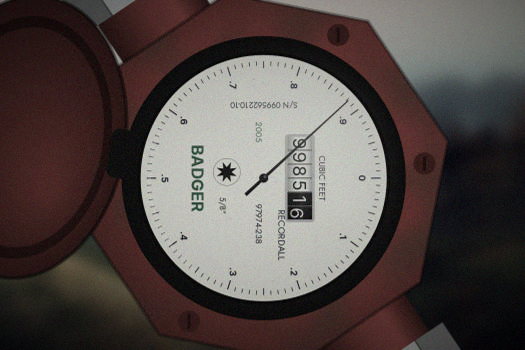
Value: 998515.88
